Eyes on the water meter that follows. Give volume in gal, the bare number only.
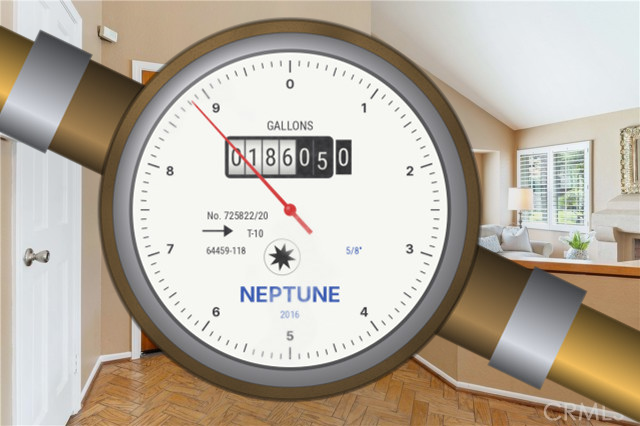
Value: 186048.8
